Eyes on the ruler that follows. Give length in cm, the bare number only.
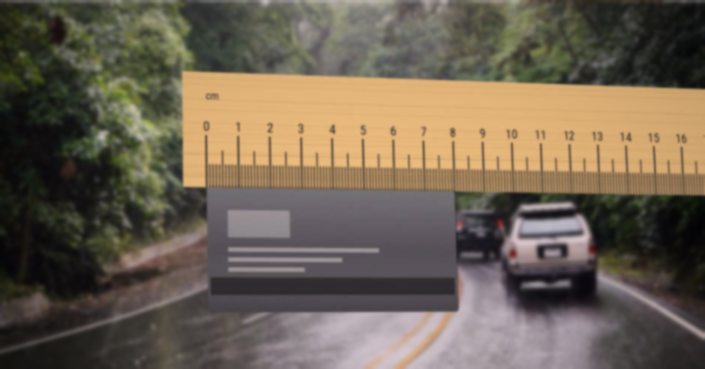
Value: 8
